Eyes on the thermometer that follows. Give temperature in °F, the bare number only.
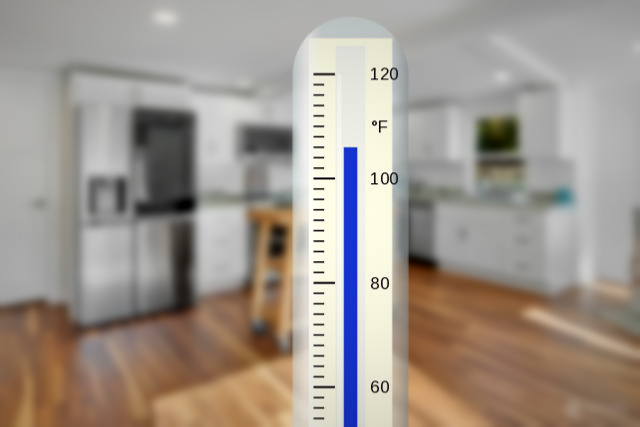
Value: 106
